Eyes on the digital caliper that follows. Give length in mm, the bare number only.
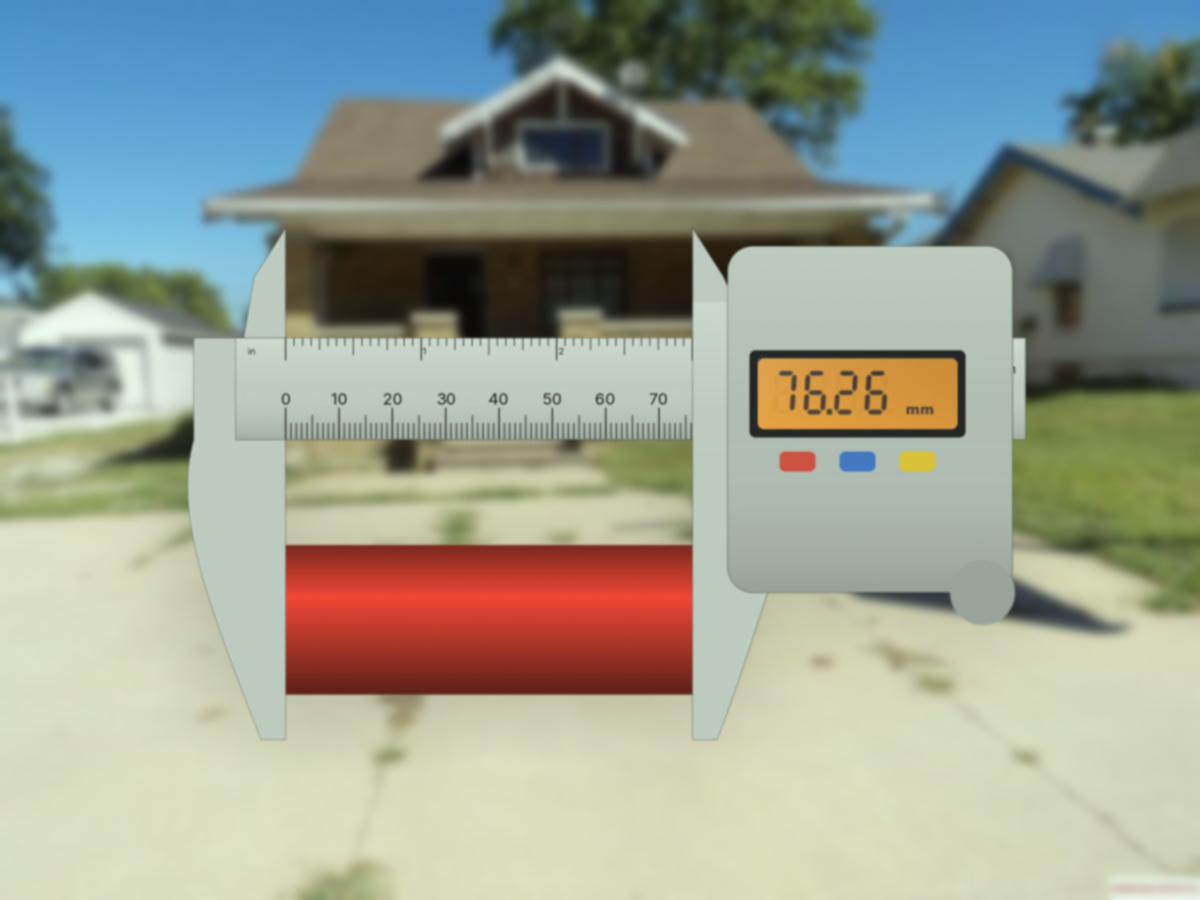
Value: 76.26
